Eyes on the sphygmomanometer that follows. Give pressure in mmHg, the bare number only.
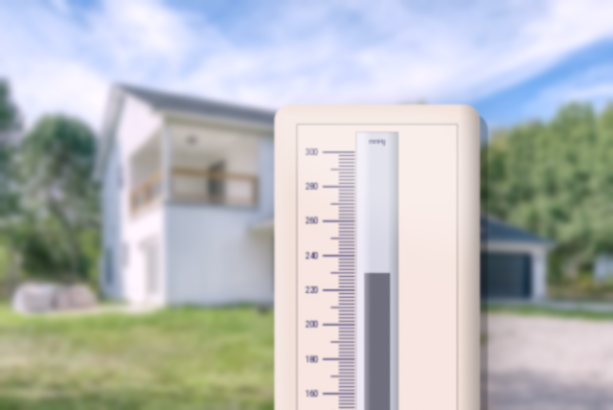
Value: 230
